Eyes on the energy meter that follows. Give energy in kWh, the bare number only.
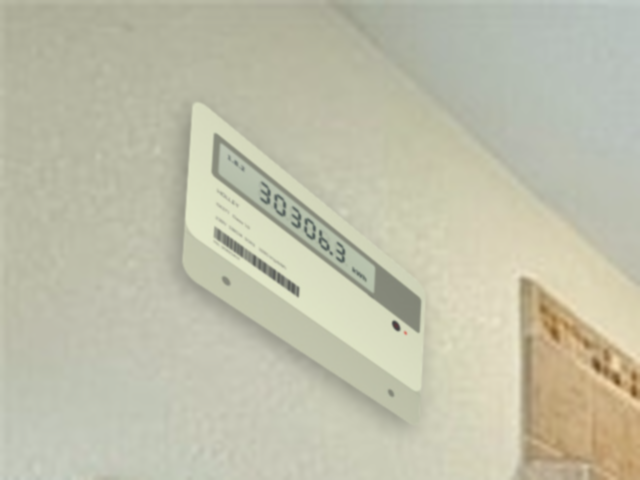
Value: 30306.3
